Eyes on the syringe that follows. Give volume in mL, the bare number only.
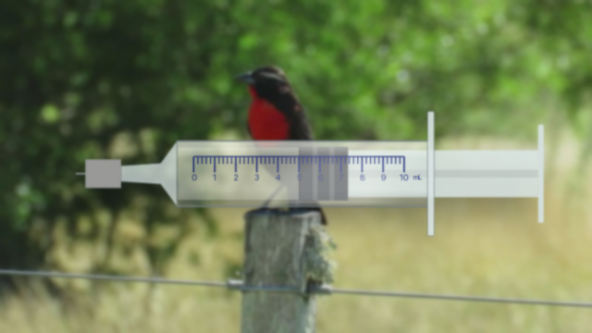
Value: 5
